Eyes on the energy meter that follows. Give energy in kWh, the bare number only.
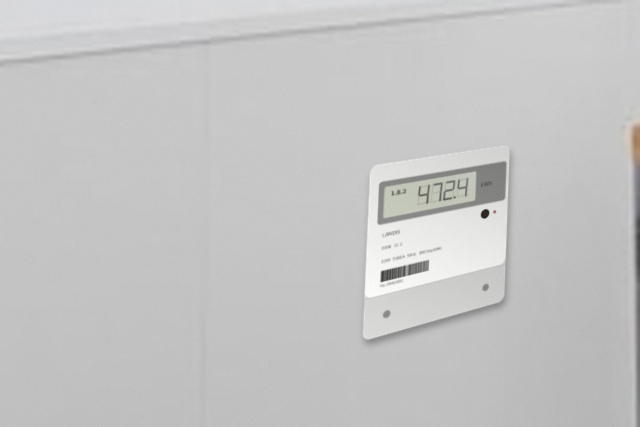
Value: 472.4
